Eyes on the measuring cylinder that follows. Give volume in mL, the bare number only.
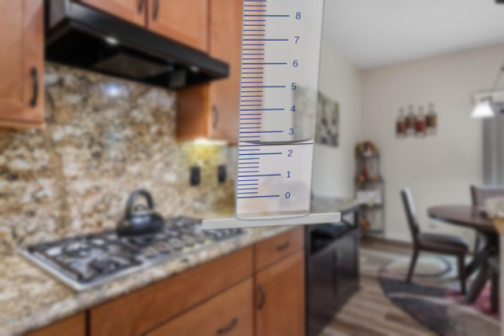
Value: 2.4
